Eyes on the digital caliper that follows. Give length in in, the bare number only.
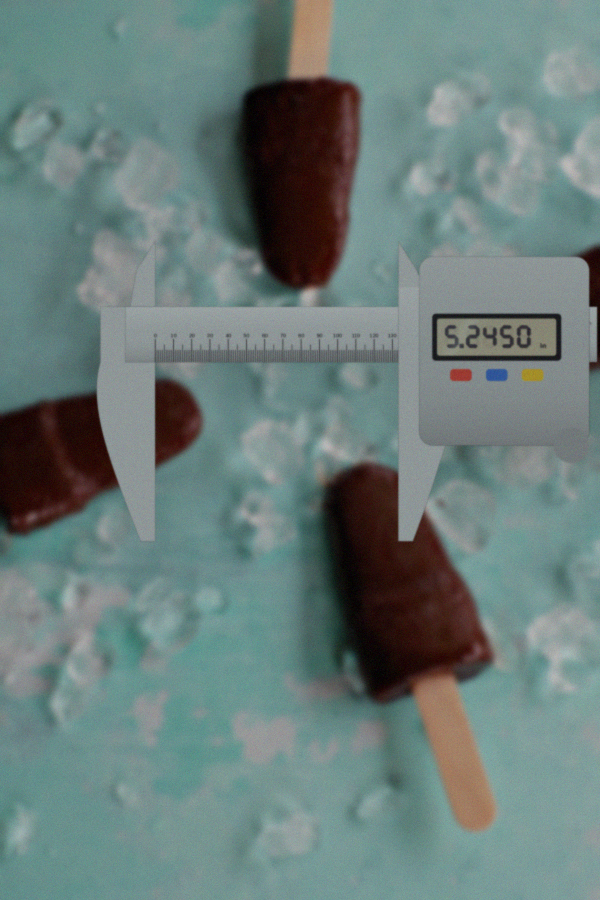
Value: 5.2450
